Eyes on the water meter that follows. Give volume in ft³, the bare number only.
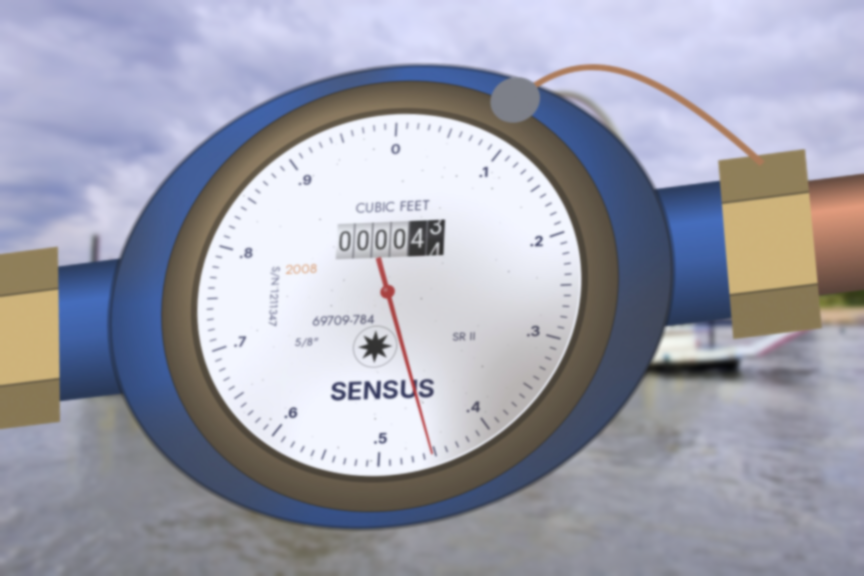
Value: 43.45
